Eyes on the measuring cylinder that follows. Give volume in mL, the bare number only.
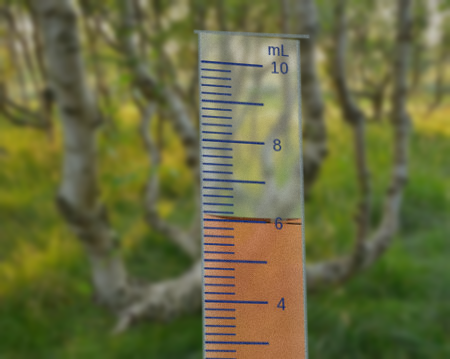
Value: 6
